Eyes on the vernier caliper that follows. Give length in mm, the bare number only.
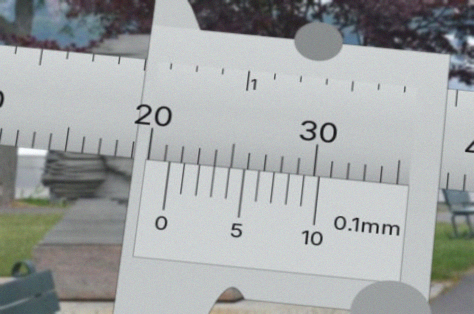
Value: 21.3
